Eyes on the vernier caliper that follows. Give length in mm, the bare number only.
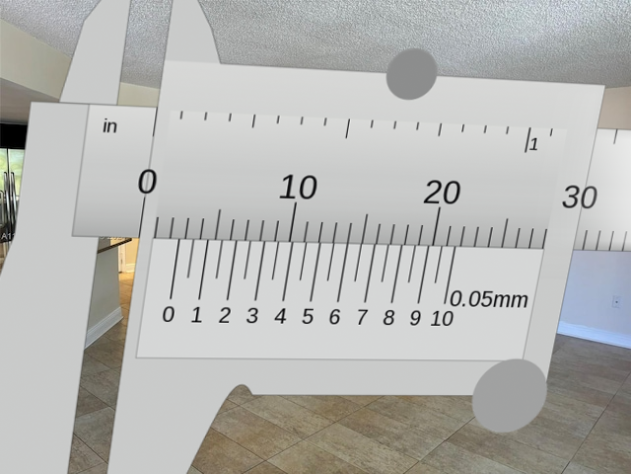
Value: 2.6
